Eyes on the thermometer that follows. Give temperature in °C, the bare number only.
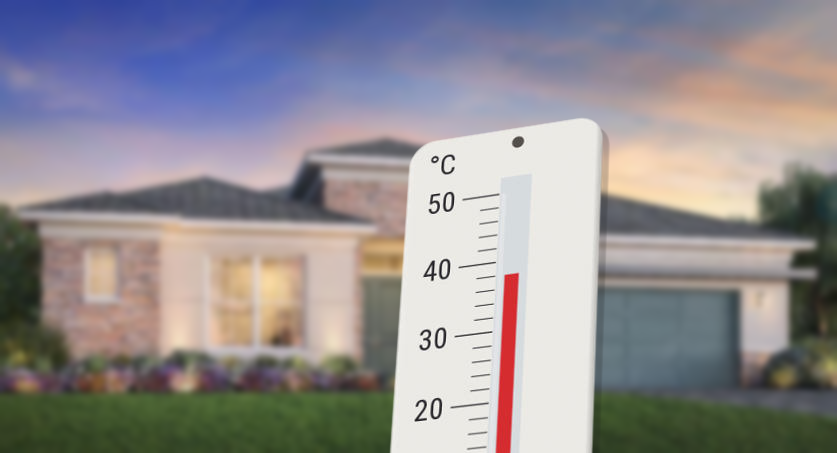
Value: 38
